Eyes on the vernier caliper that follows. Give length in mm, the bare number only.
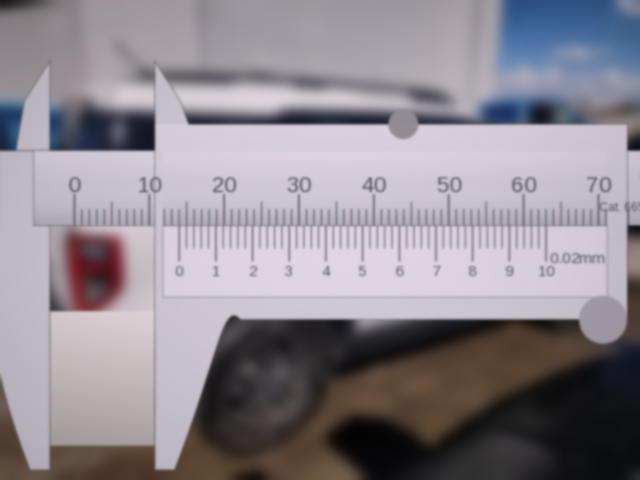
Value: 14.0
